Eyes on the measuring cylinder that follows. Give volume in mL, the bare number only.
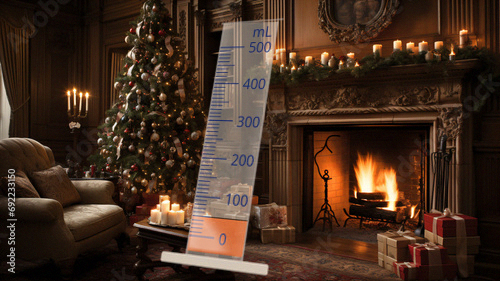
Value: 50
